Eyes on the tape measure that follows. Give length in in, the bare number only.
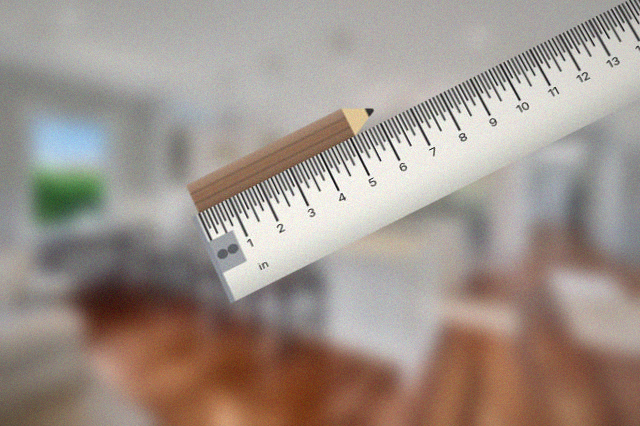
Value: 6
